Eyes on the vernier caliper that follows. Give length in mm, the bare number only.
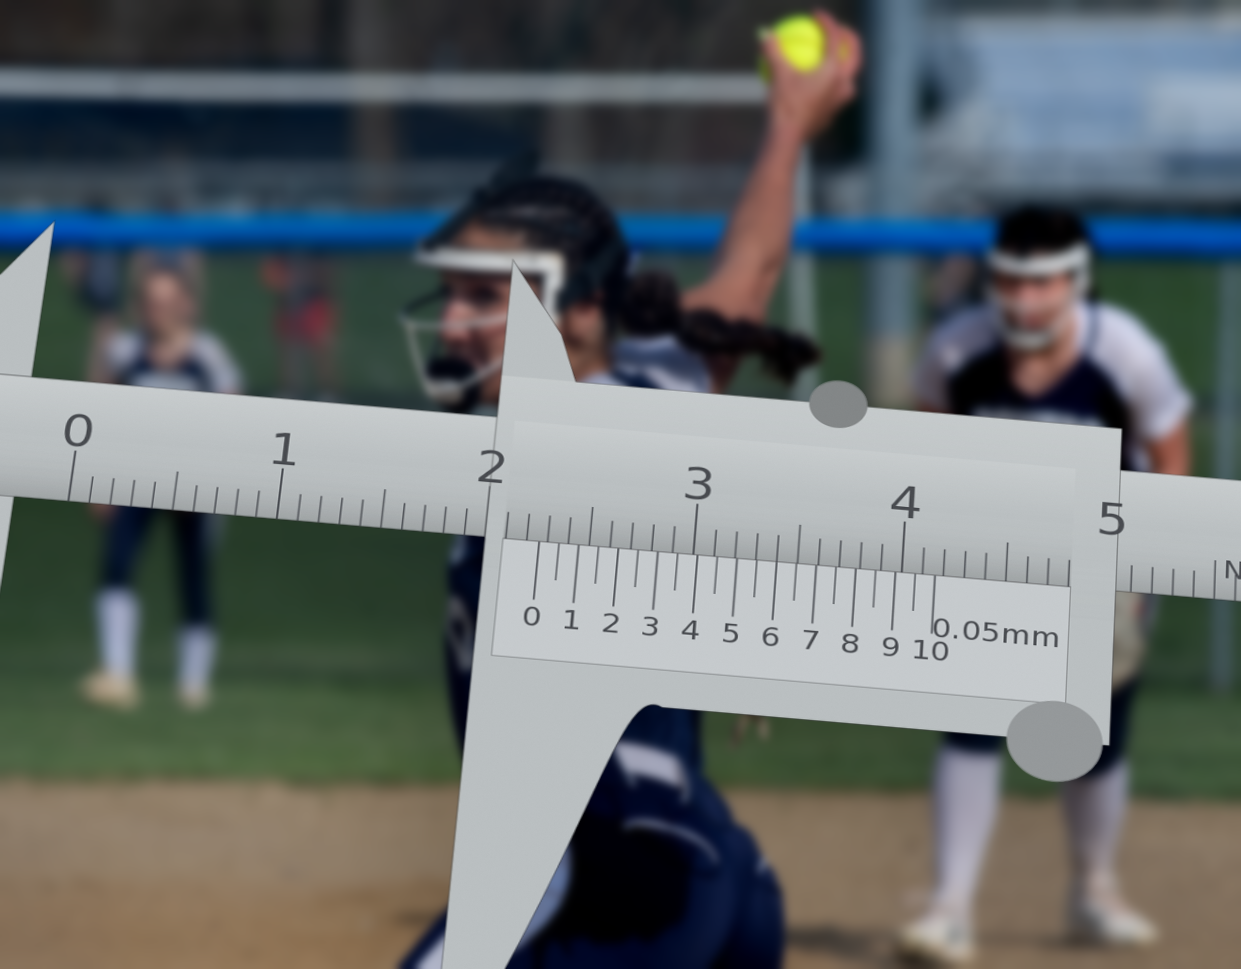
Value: 22.6
